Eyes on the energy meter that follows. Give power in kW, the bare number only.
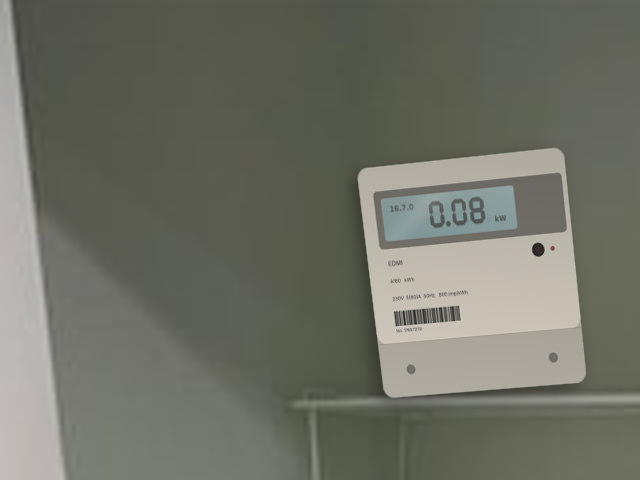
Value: 0.08
